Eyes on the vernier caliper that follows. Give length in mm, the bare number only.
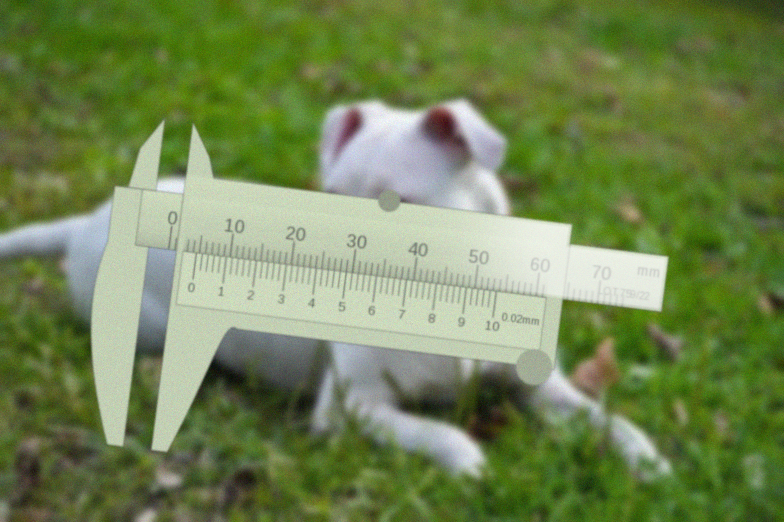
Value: 4.5
